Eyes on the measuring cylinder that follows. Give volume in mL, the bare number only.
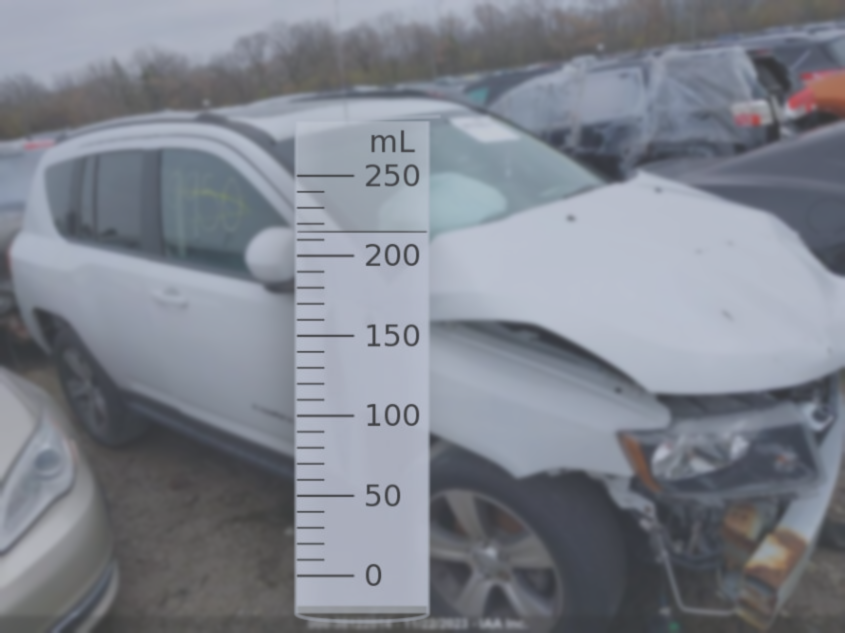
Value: 215
